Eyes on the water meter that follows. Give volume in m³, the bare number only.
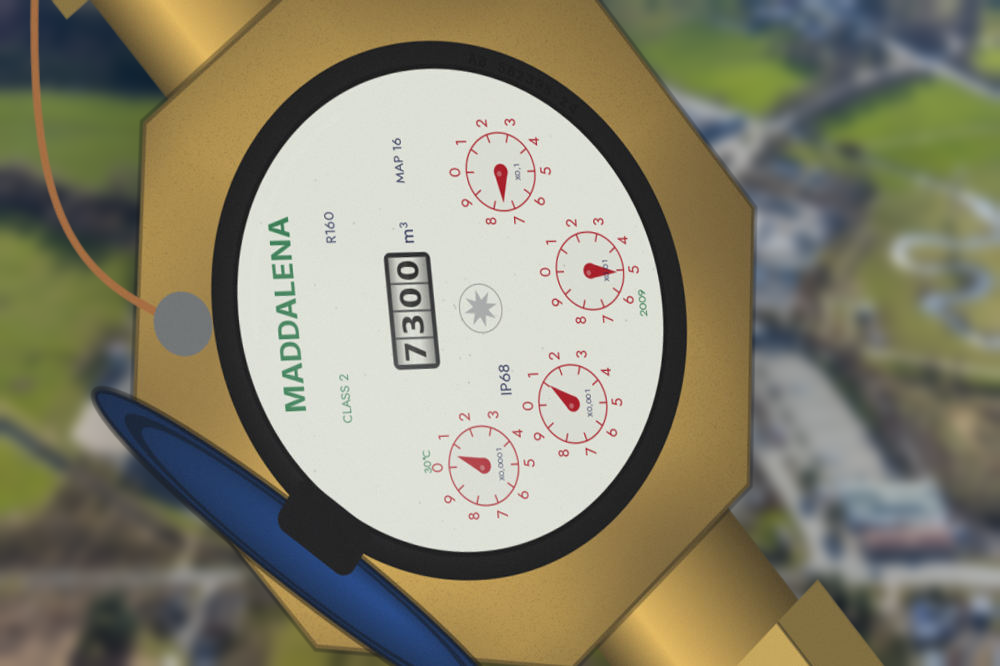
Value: 7300.7510
